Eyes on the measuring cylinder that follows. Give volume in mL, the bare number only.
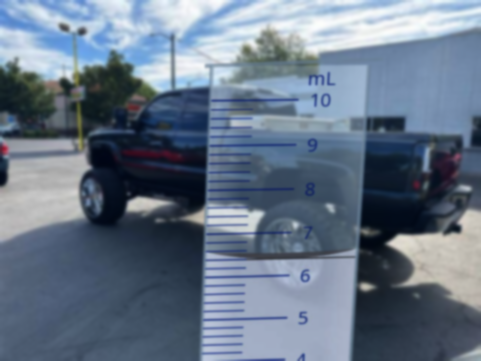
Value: 6.4
